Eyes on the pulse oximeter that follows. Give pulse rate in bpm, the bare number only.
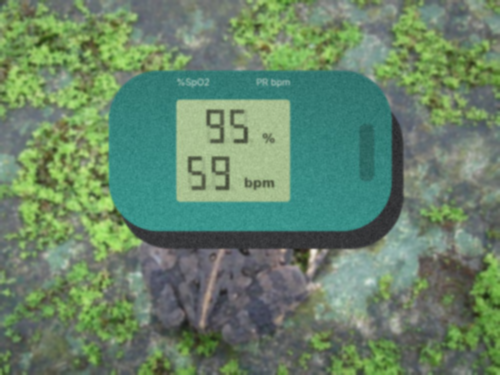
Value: 59
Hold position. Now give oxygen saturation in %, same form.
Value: 95
